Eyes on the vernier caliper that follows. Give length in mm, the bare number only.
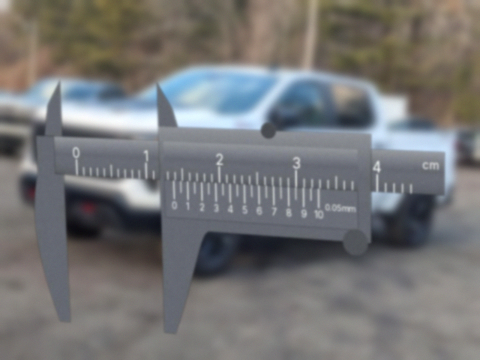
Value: 13.8
